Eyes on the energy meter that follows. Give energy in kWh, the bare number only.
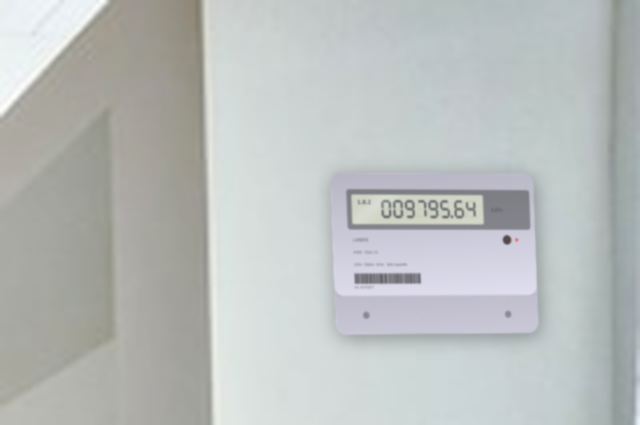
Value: 9795.64
